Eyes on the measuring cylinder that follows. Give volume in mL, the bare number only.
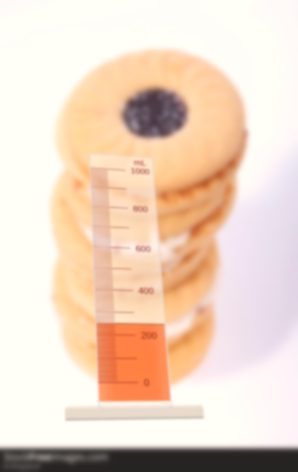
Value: 250
